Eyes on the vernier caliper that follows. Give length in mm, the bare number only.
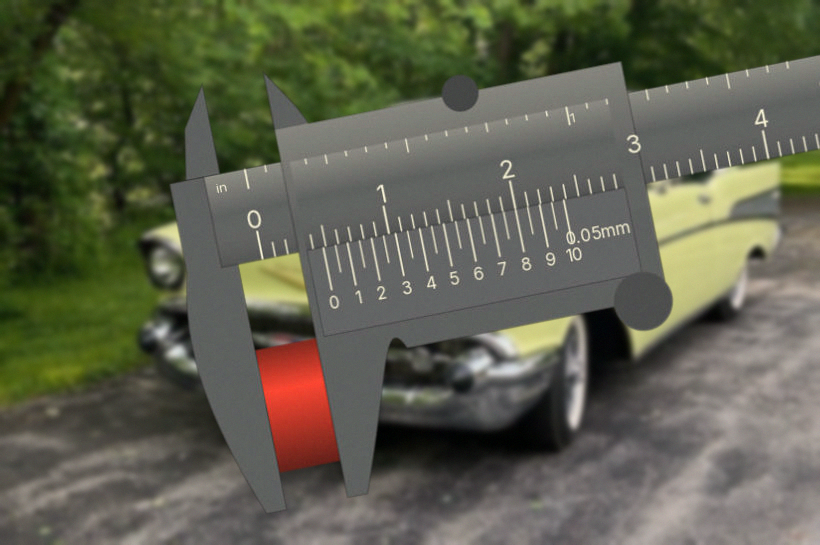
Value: 4.8
